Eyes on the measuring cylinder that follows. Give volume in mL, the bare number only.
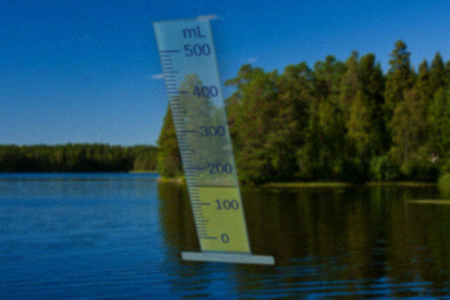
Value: 150
